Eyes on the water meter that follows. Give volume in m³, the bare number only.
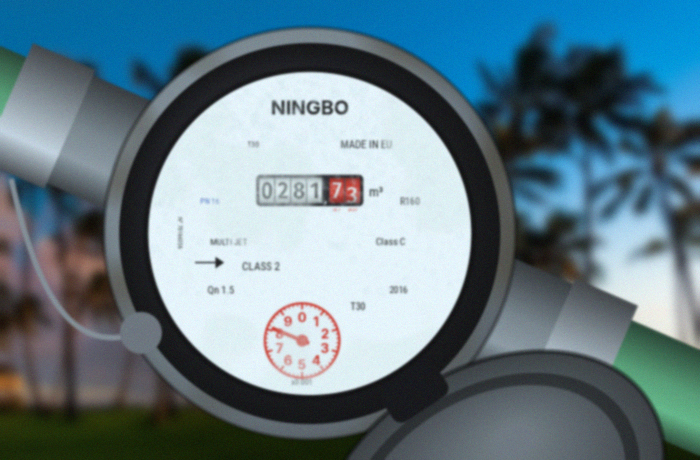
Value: 281.728
